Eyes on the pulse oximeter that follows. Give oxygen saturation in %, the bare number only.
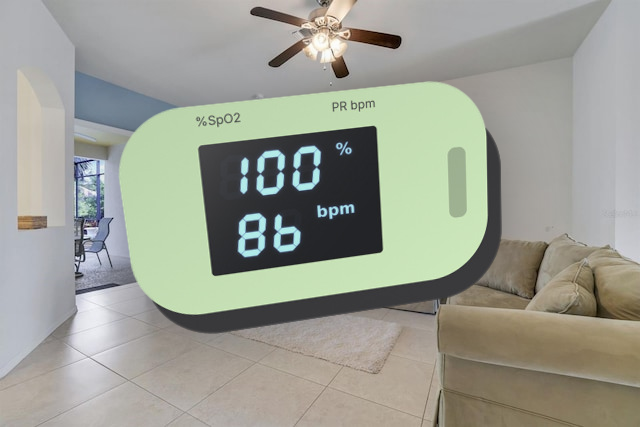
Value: 100
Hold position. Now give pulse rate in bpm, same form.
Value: 86
